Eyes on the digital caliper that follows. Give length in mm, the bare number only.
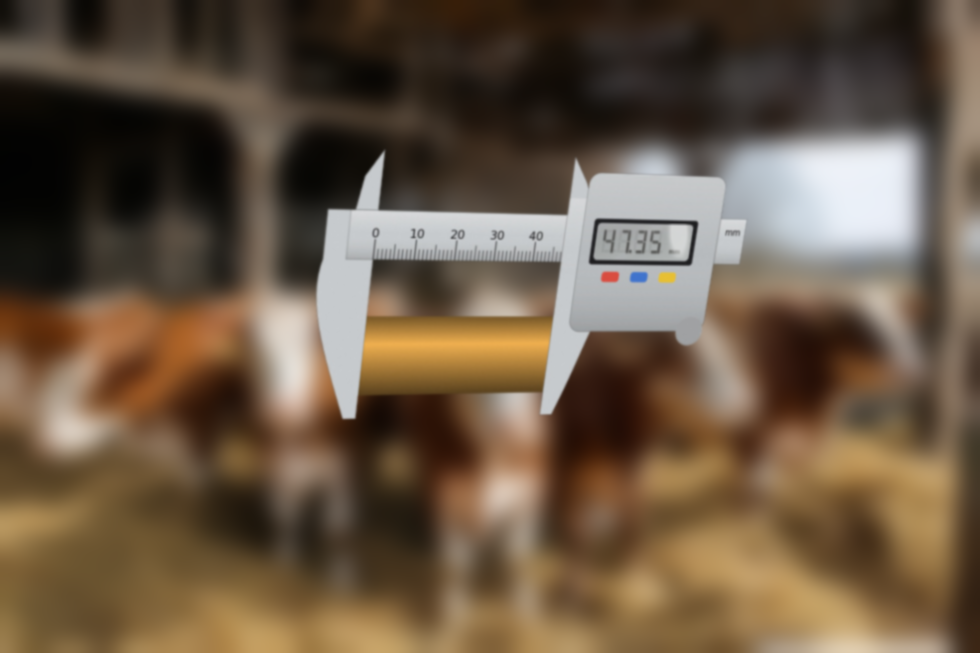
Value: 47.35
